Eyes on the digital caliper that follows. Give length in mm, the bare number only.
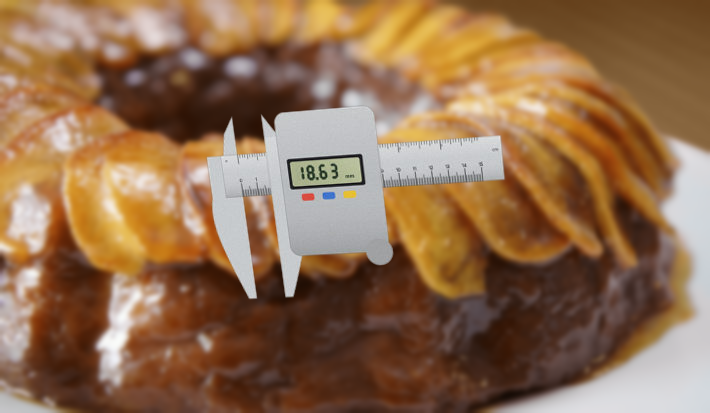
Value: 18.63
